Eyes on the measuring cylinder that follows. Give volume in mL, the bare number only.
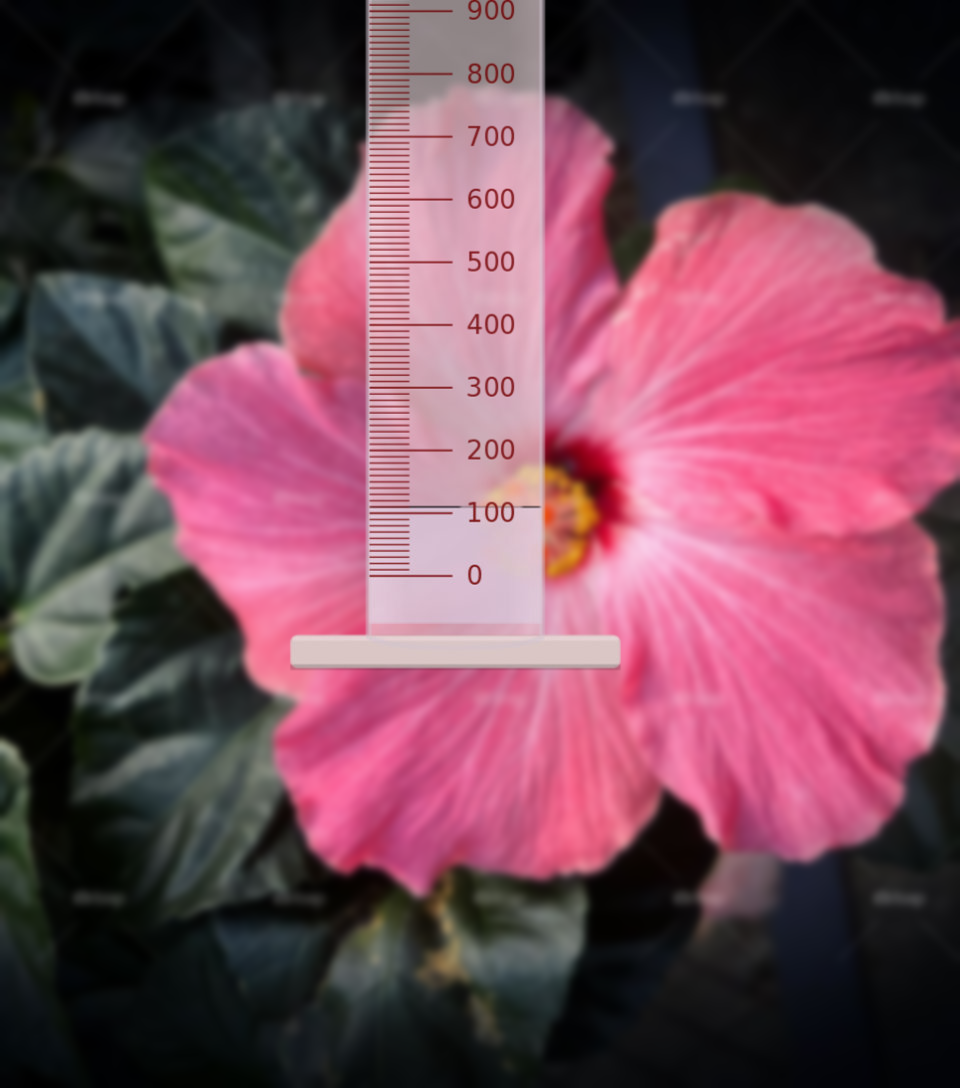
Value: 110
